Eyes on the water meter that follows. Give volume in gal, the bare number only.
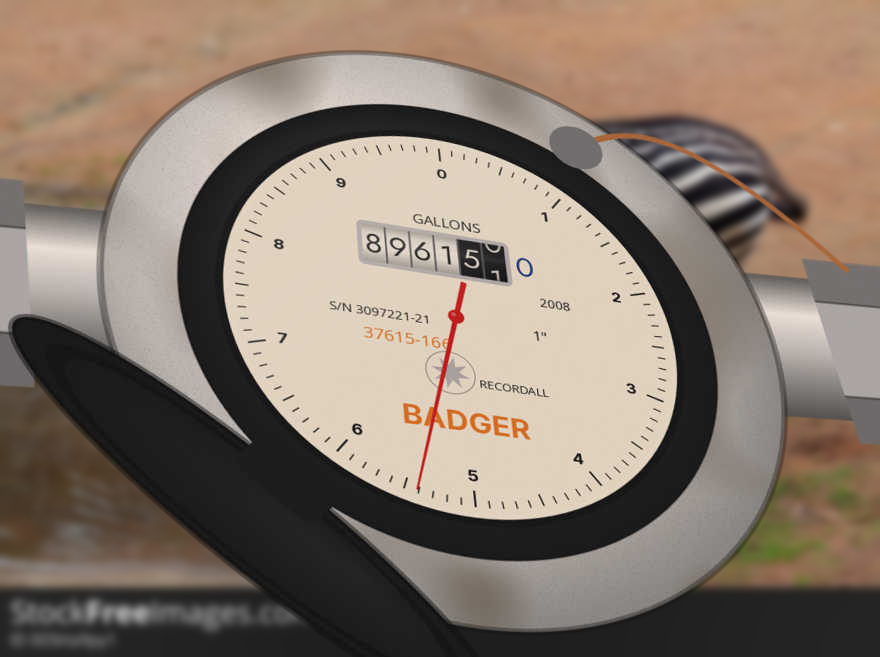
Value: 8961505.4
